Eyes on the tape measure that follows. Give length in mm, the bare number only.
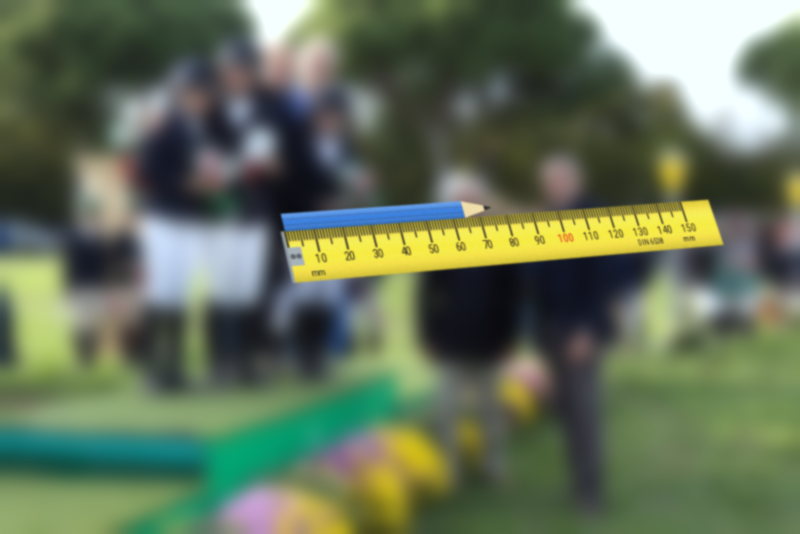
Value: 75
